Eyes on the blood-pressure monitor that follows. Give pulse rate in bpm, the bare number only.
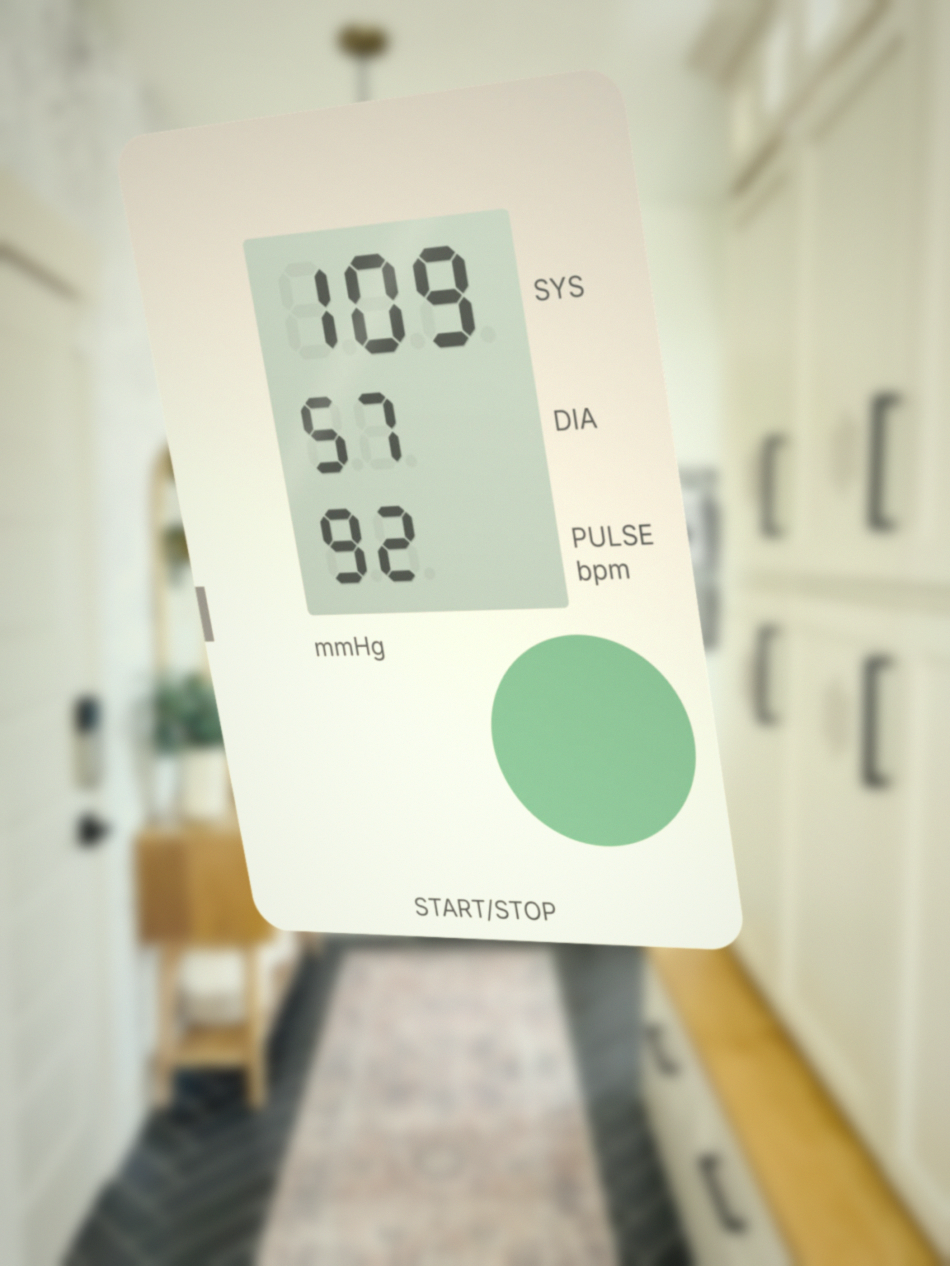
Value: 92
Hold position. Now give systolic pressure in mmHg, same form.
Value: 109
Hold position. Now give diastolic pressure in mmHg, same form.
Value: 57
